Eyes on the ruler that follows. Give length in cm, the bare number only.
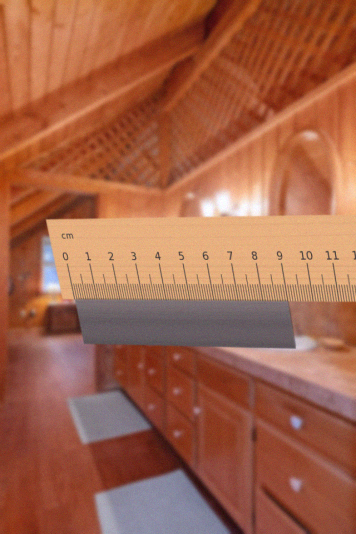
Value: 9
